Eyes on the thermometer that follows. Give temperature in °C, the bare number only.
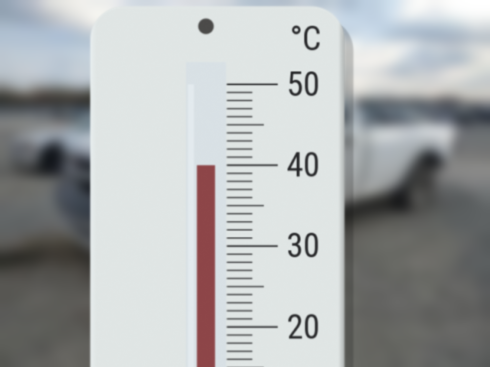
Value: 40
